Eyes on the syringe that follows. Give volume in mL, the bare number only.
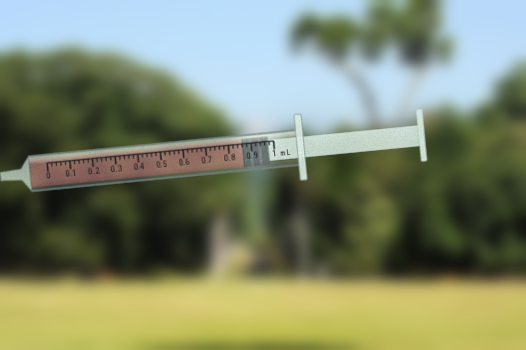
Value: 0.86
